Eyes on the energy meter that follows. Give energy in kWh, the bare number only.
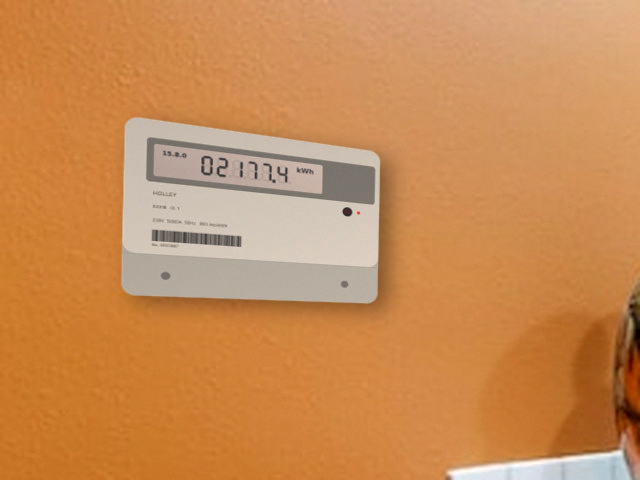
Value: 2177.4
